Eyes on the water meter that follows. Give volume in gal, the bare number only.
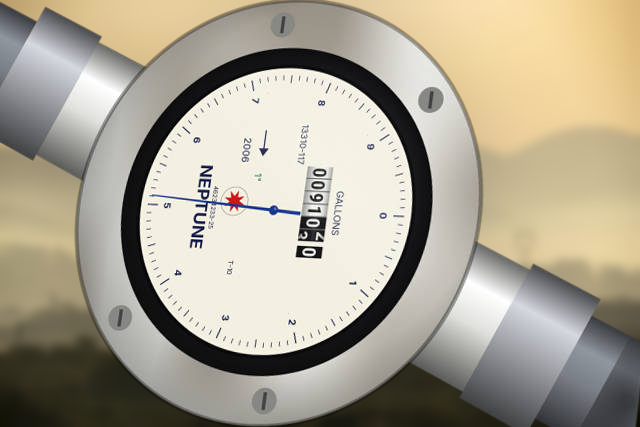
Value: 91025.1
